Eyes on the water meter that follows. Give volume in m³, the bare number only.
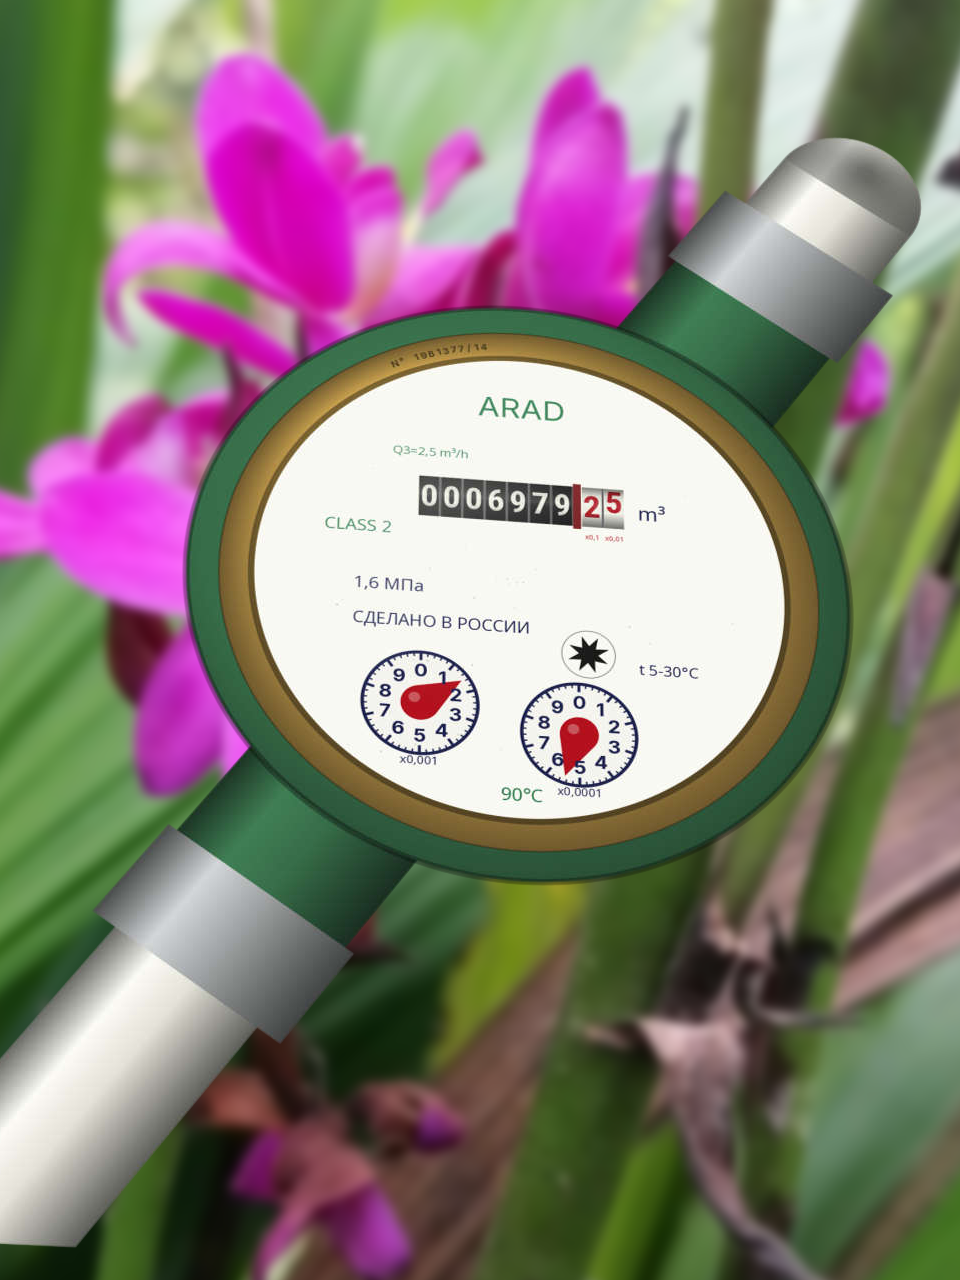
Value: 6979.2515
